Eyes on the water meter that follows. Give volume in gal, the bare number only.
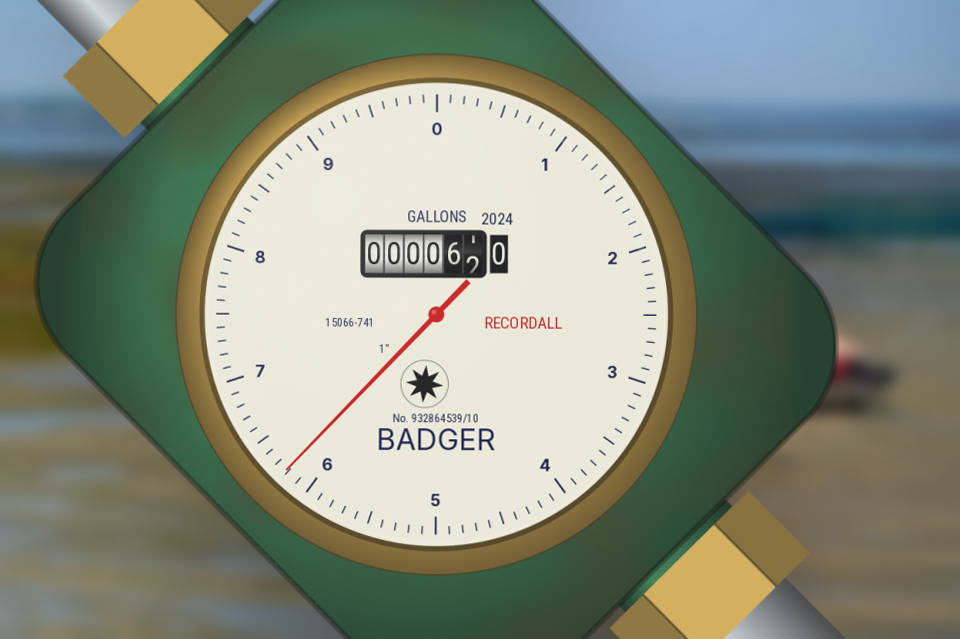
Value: 616.2
